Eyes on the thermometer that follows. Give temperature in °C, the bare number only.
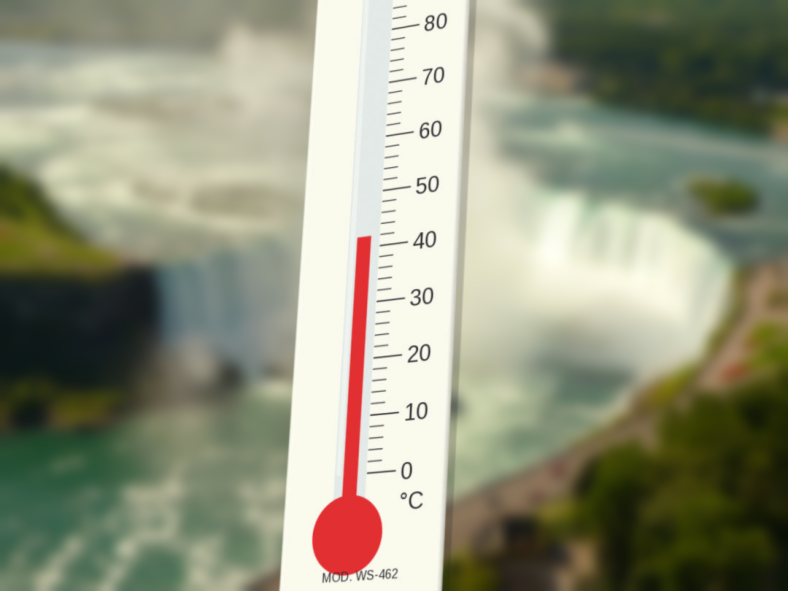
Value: 42
